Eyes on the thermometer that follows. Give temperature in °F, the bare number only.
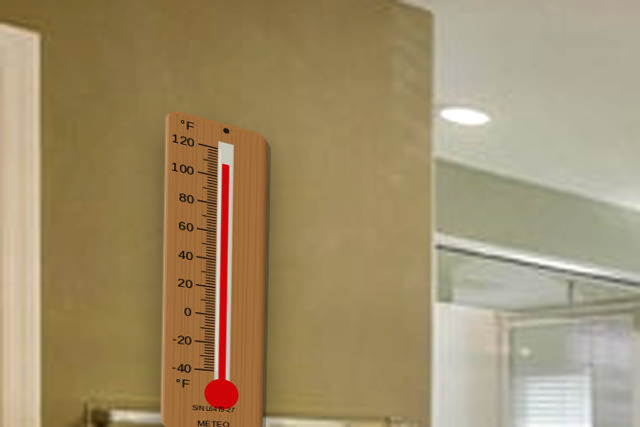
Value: 110
